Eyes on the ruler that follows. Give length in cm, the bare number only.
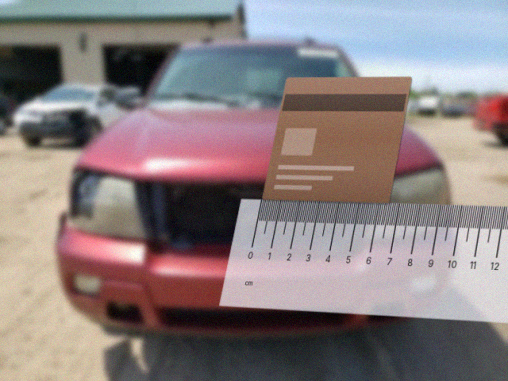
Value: 6.5
